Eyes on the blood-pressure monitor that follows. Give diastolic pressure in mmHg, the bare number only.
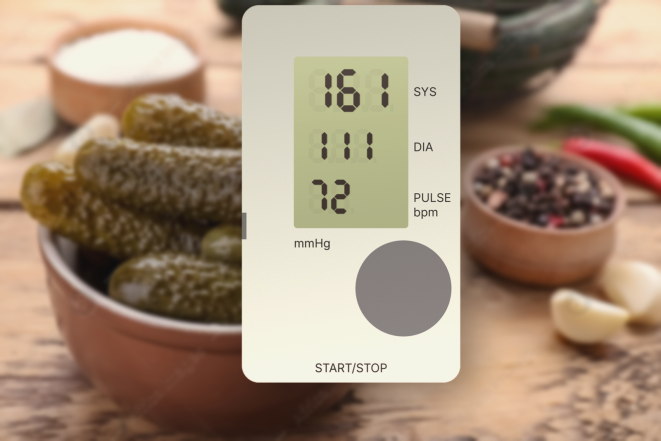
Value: 111
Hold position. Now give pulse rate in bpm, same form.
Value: 72
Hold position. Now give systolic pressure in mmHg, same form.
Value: 161
